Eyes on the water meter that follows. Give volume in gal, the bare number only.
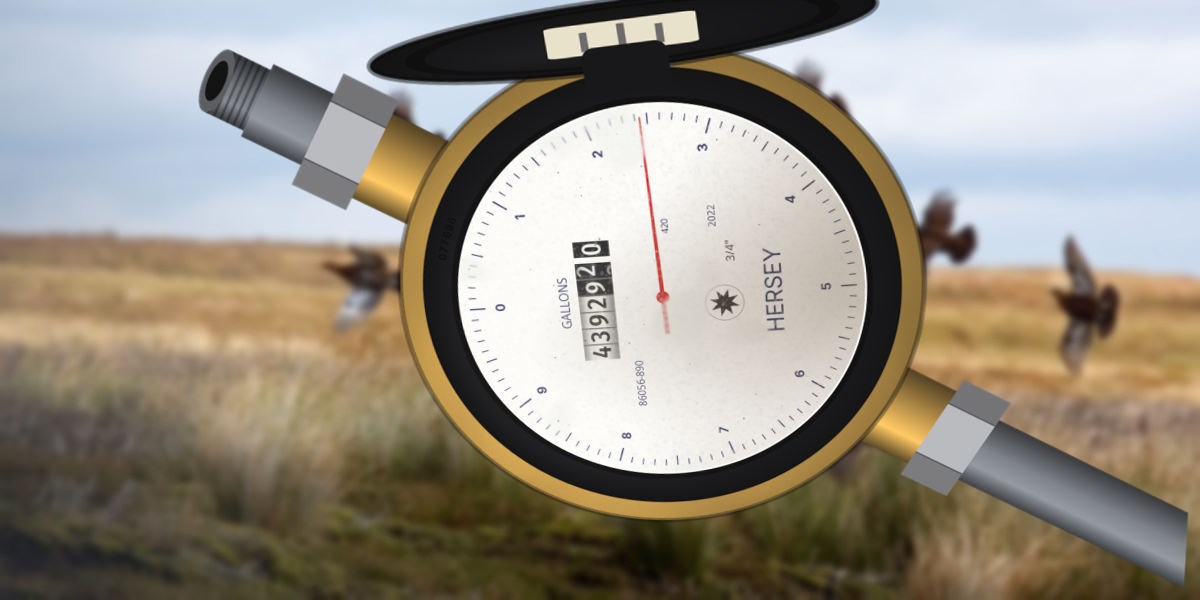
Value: 4392922.4
